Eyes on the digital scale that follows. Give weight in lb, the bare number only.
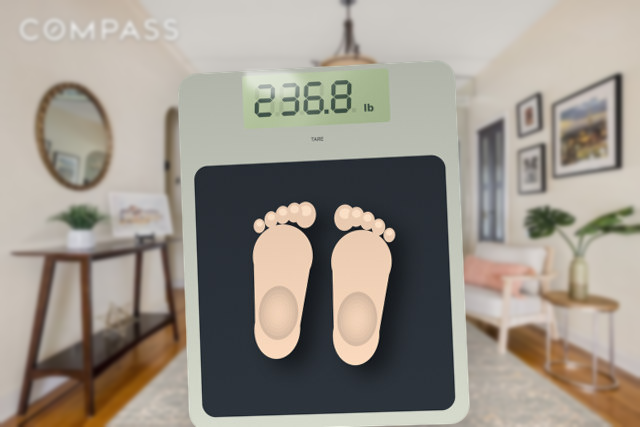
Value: 236.8
